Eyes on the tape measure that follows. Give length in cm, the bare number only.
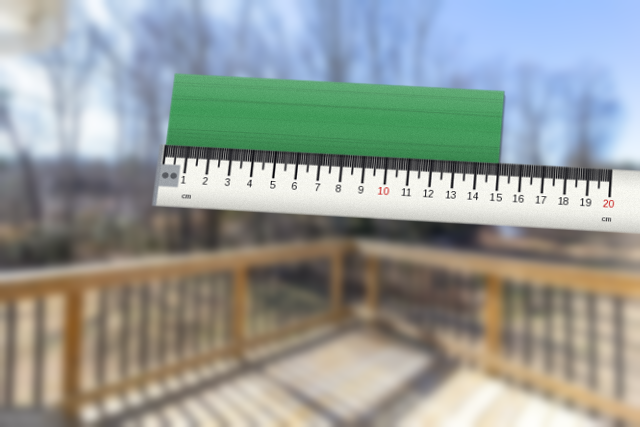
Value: 15
